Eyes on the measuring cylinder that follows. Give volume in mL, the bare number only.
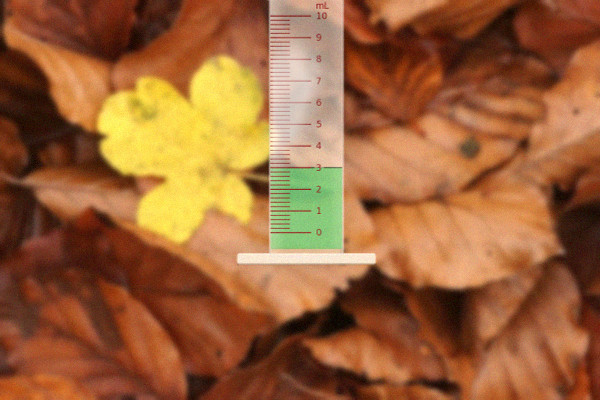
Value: 3
